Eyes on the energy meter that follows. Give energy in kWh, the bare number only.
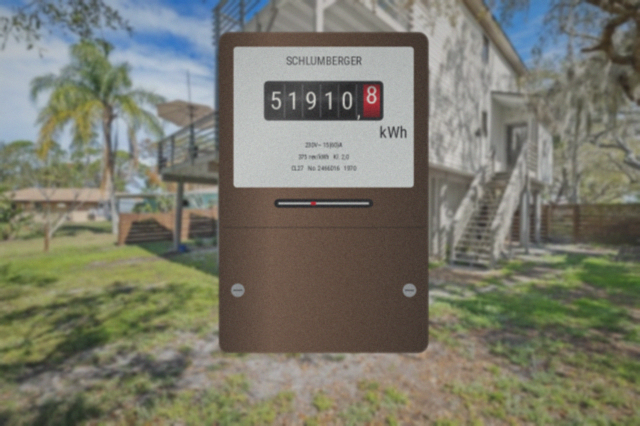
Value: 51910.8
